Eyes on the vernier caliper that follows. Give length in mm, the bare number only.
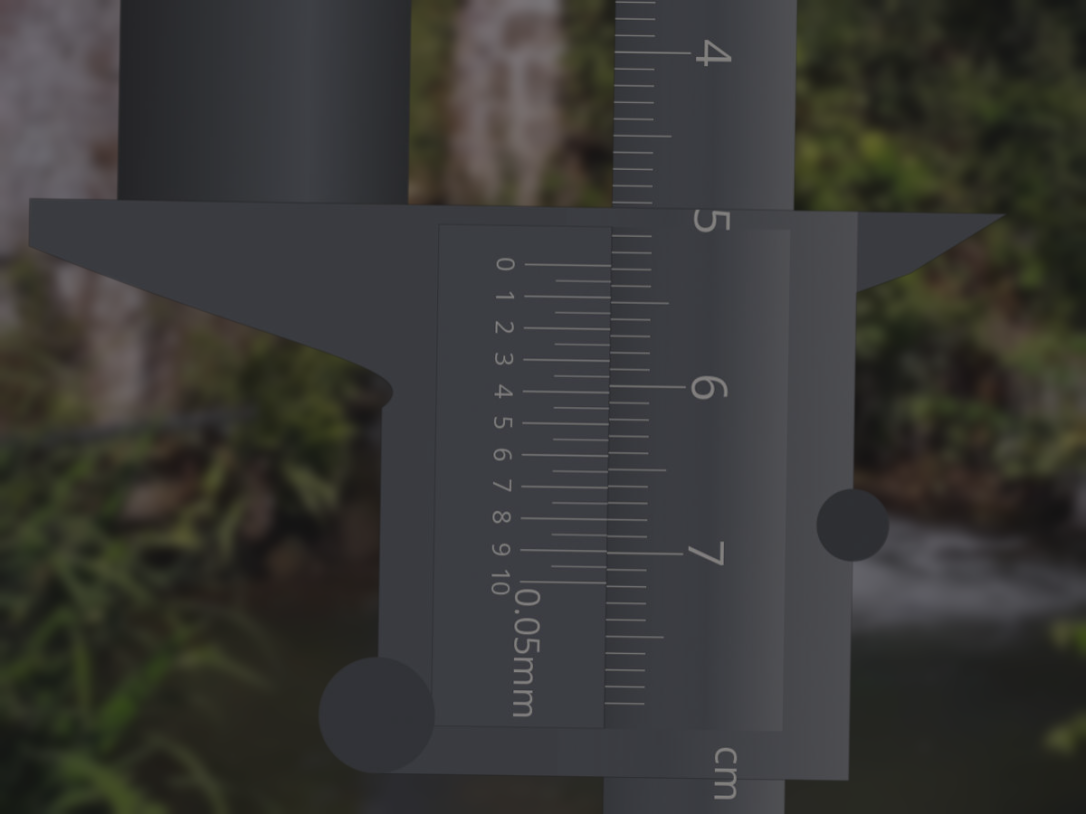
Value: 52.8
